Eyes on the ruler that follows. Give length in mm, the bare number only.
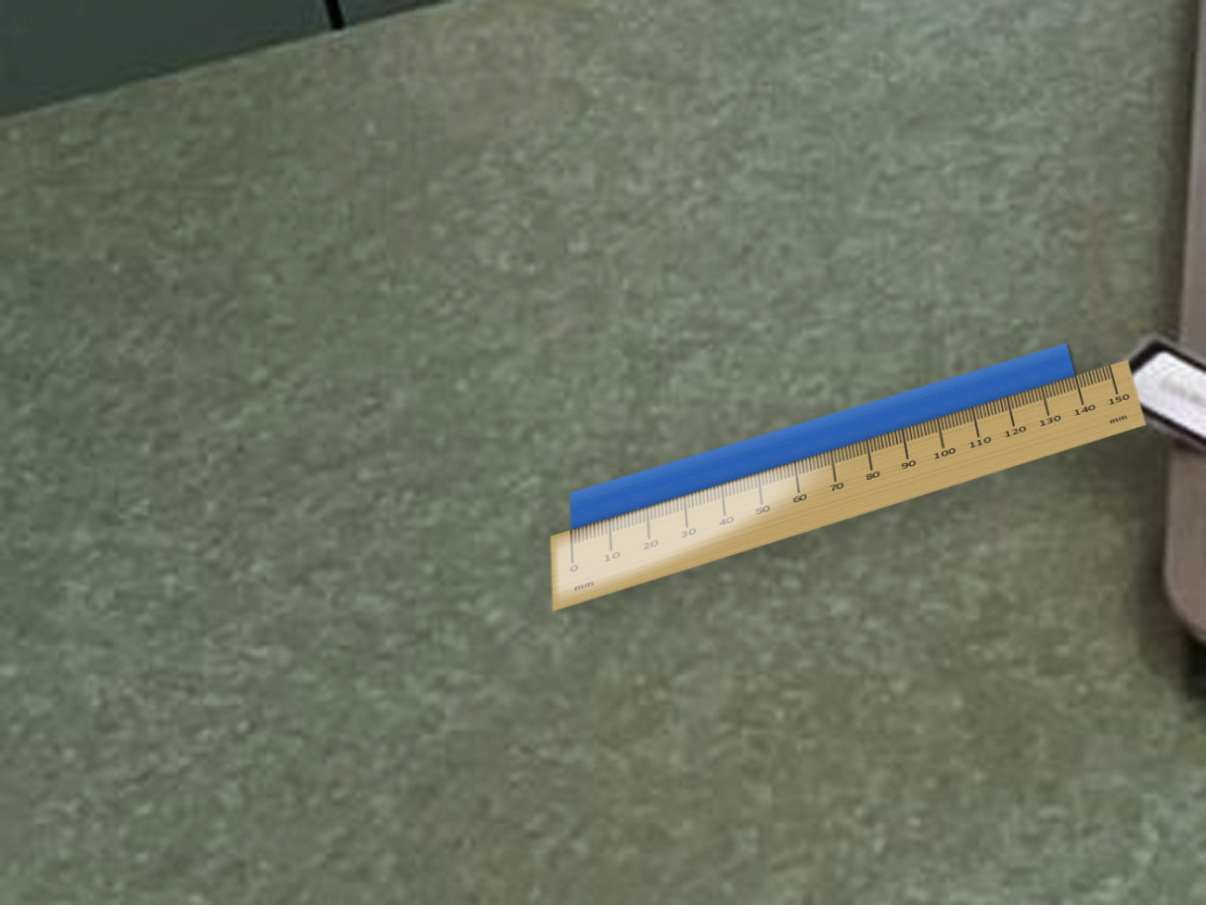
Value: 140
